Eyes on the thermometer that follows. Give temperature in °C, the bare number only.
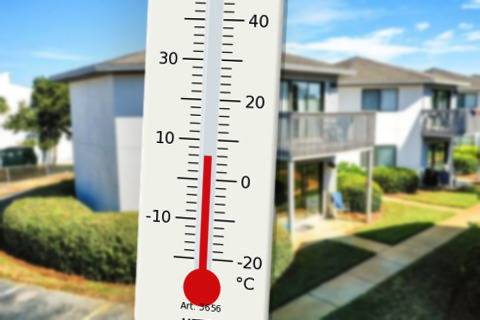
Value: 6
